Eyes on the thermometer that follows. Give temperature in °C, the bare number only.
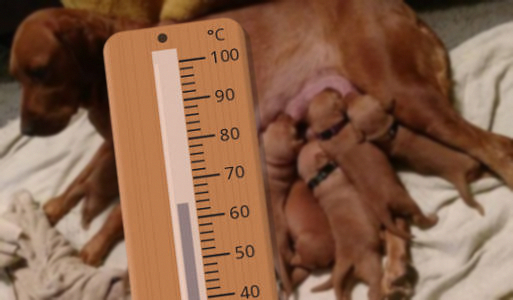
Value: 64
